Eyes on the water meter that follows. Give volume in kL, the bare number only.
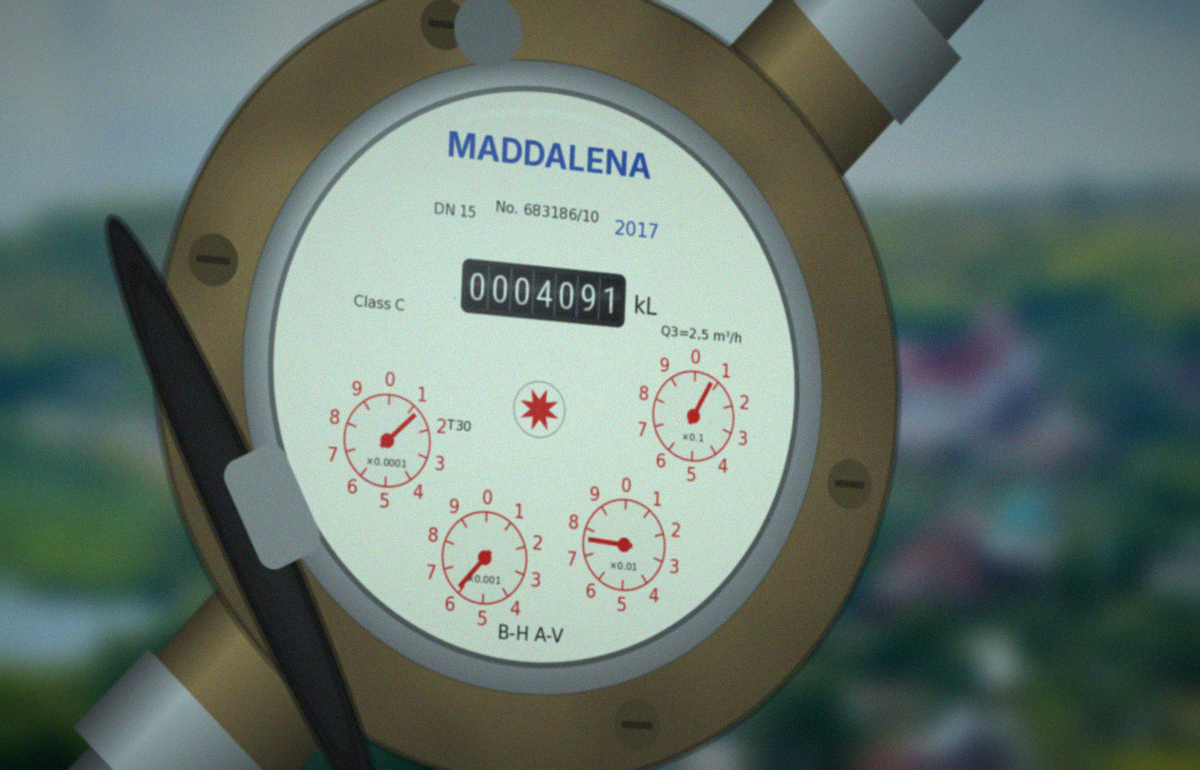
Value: 4091.0761
